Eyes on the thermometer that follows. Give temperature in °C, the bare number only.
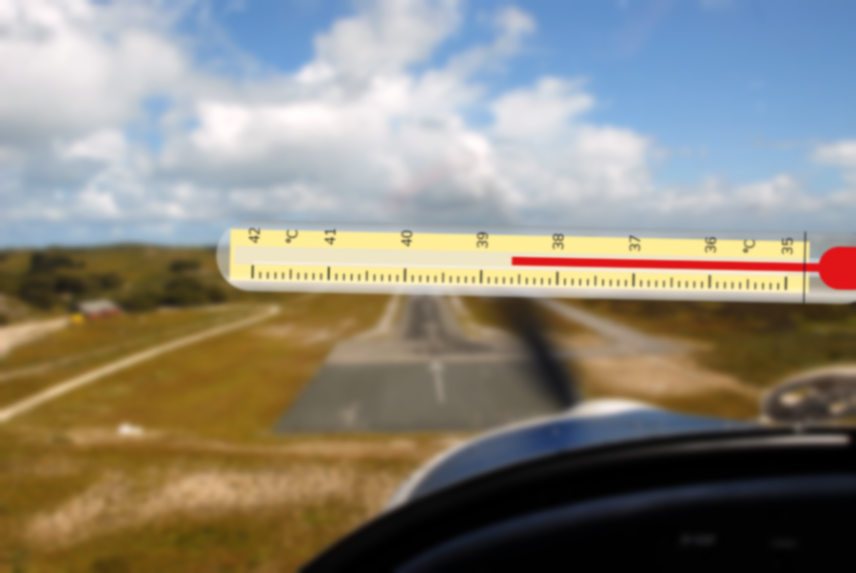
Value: 38.6
